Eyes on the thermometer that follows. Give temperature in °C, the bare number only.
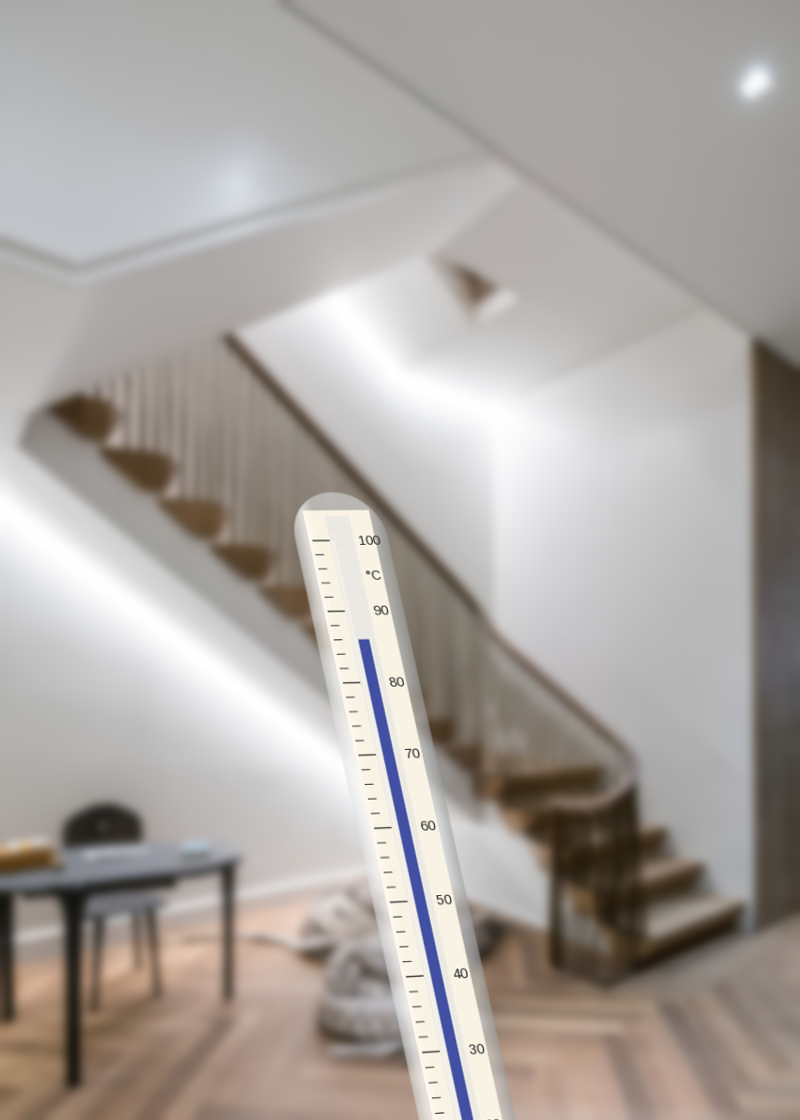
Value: 86
